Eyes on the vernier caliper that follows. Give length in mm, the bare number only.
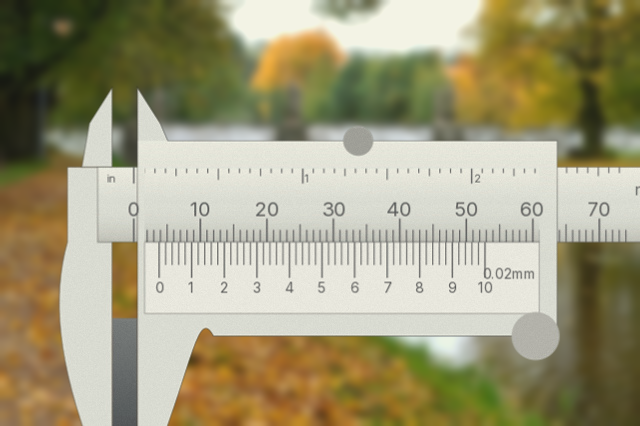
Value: 3.8
